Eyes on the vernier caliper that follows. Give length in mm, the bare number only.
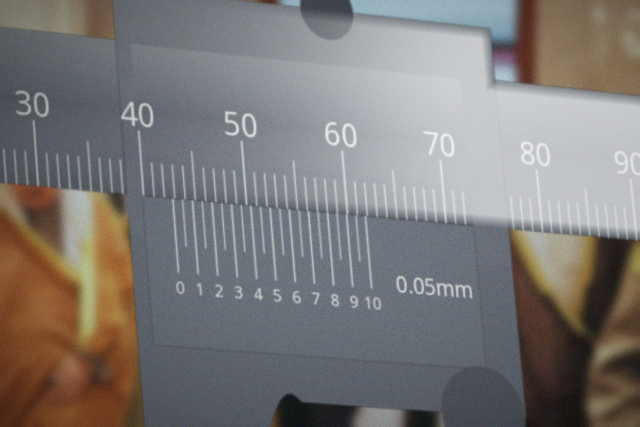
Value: 42.8
